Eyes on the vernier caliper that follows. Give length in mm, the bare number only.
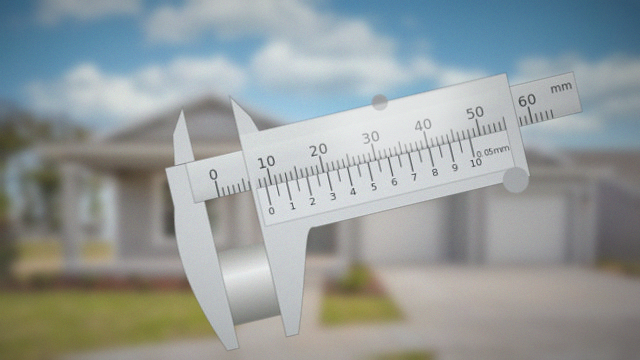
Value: 9.0
